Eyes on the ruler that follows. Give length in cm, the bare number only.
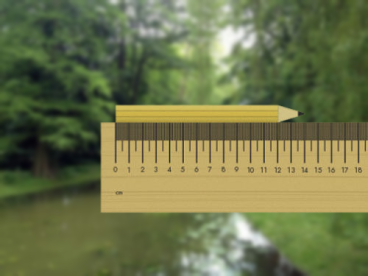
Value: 14
